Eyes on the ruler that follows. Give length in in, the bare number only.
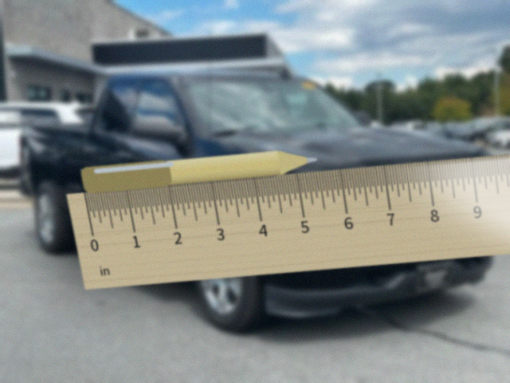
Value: 5.5
